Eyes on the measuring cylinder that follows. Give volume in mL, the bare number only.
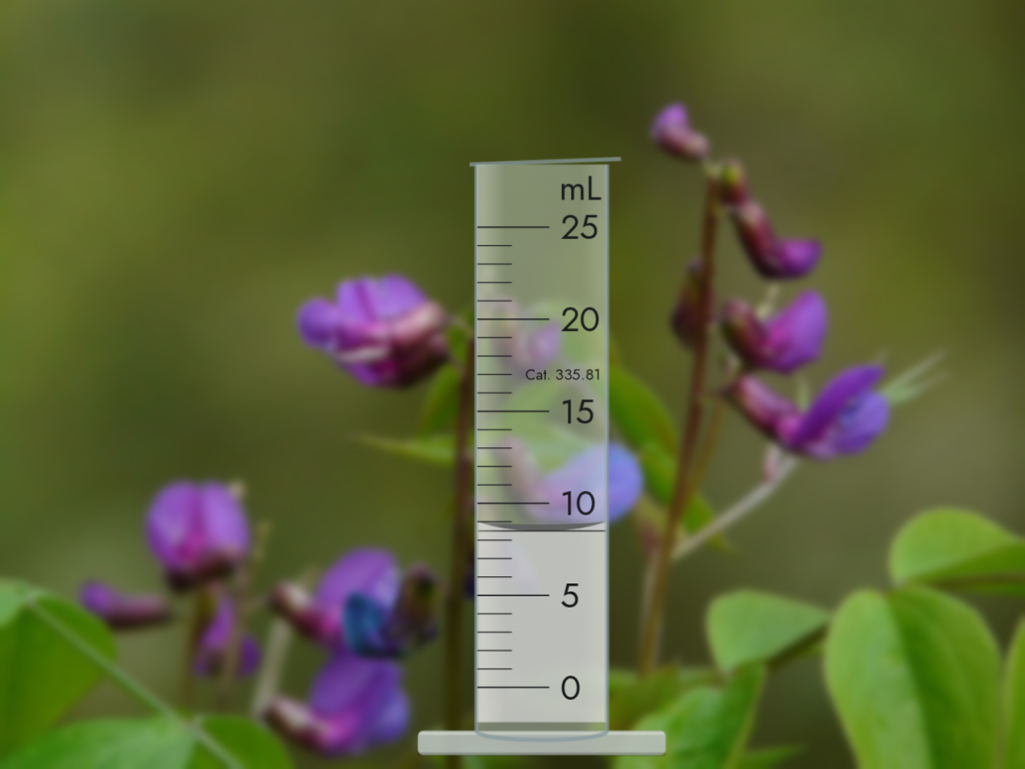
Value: 8.5
